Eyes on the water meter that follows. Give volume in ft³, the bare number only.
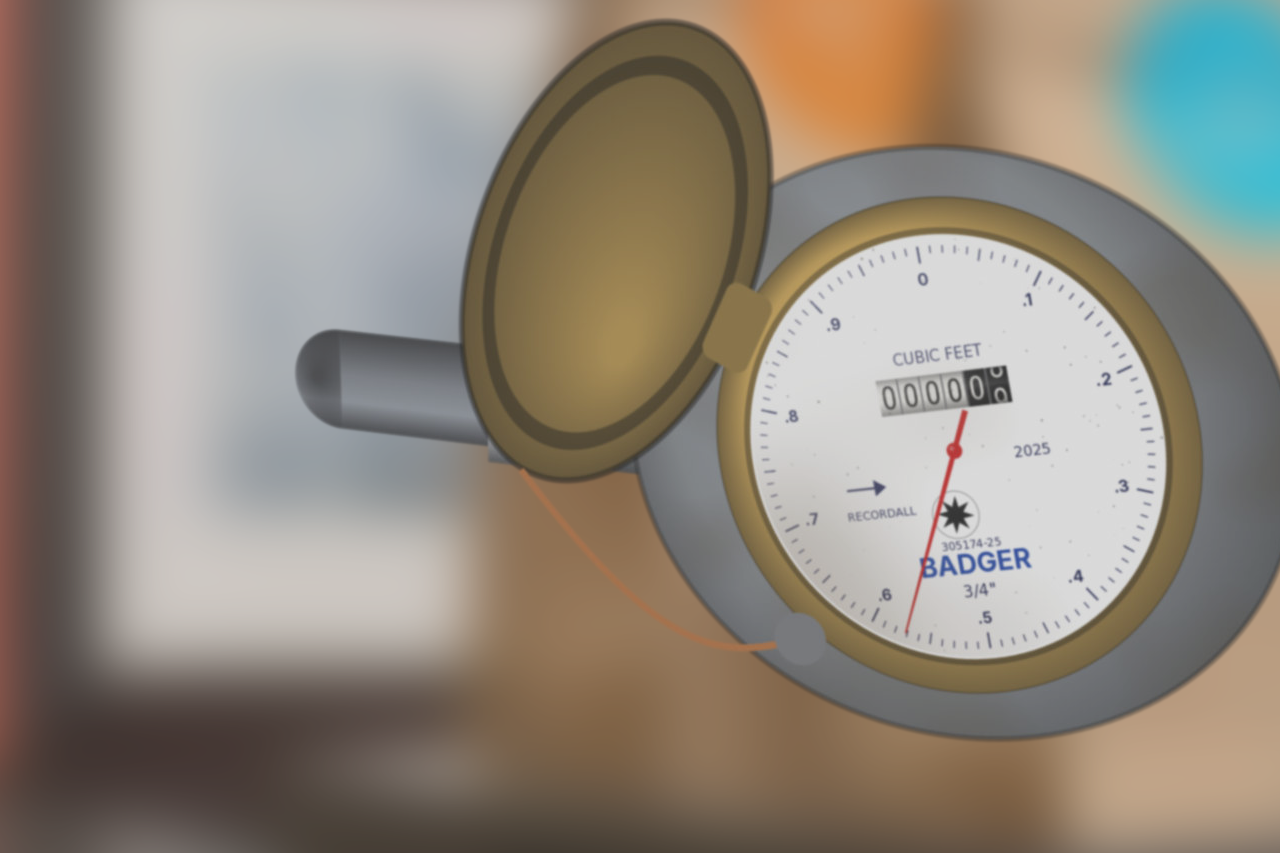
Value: 8.57
